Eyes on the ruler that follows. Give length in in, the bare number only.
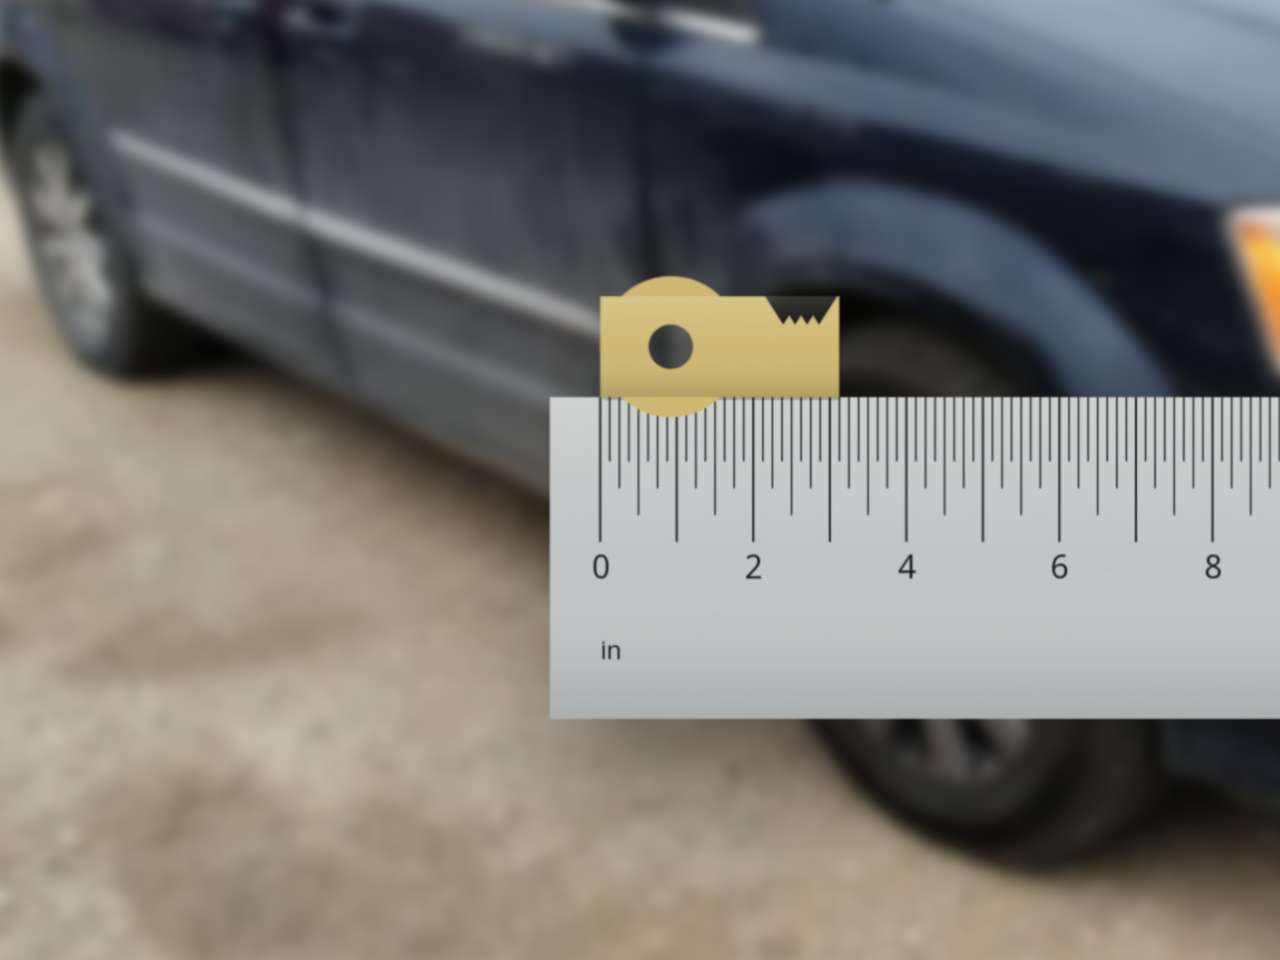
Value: 3.125
